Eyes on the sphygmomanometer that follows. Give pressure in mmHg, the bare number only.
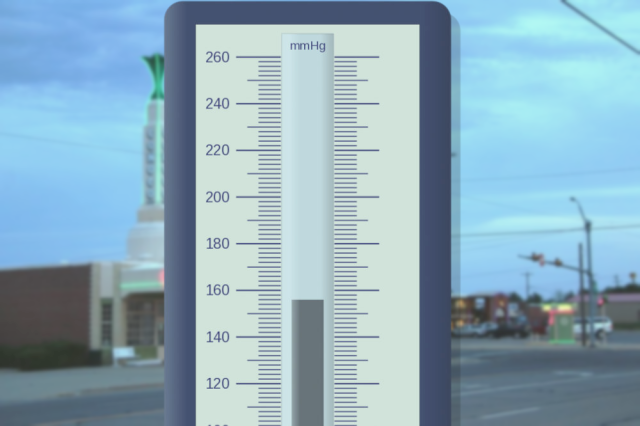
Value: 156
